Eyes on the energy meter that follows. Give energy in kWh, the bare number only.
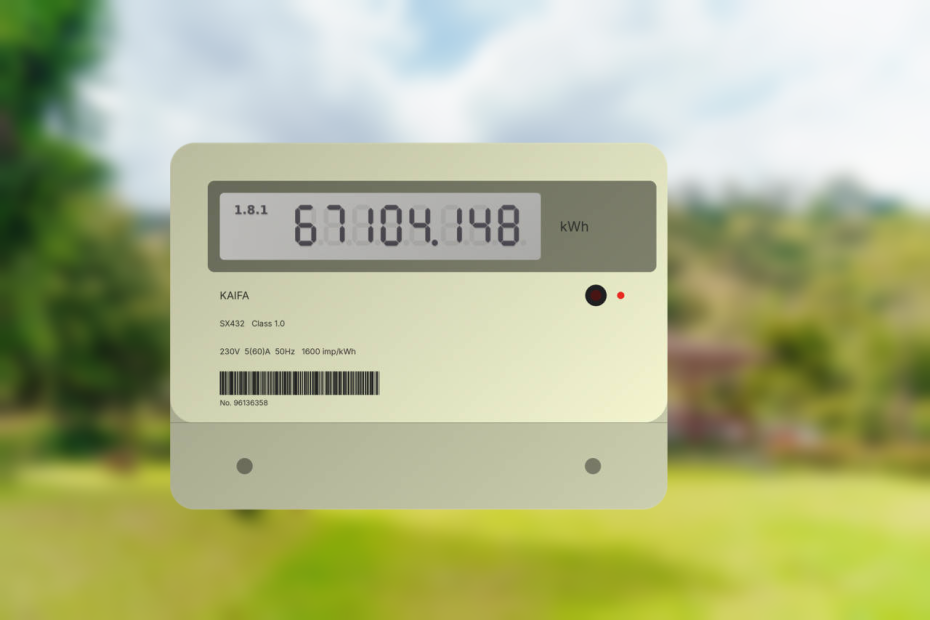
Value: 67104.148
